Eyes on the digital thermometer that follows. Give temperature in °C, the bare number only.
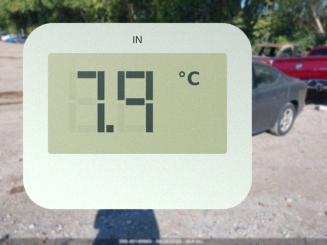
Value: 7.9
